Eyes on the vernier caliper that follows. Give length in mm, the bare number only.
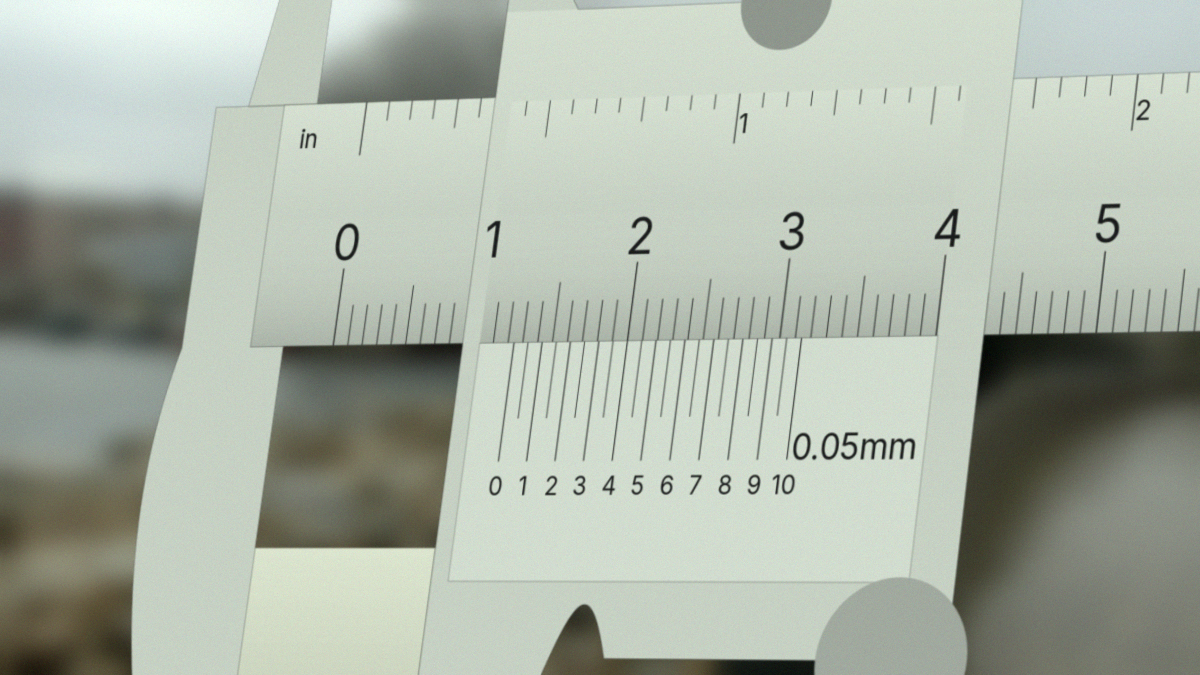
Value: 12.4
